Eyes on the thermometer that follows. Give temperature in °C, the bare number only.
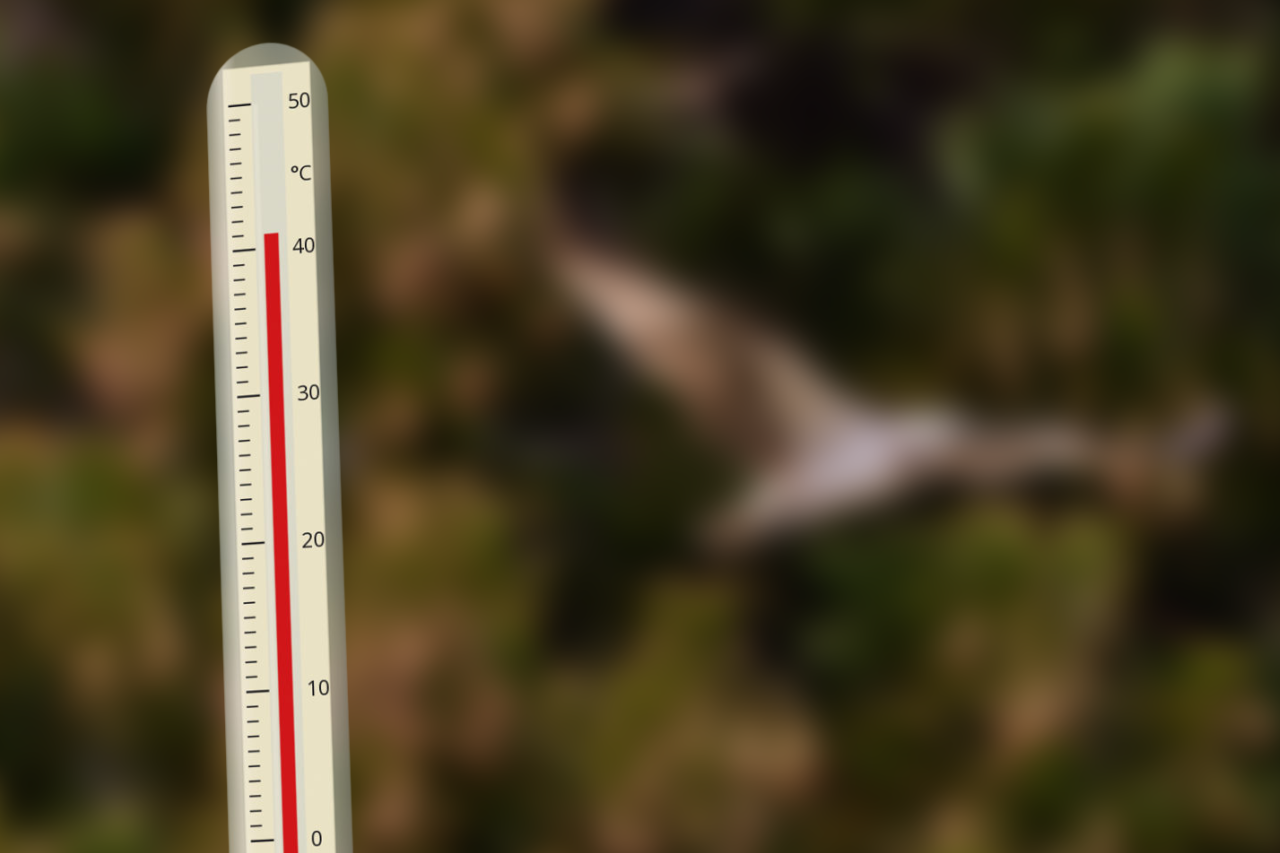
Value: 41
